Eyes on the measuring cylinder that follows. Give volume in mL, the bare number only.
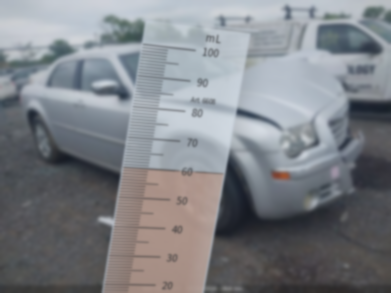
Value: 60
